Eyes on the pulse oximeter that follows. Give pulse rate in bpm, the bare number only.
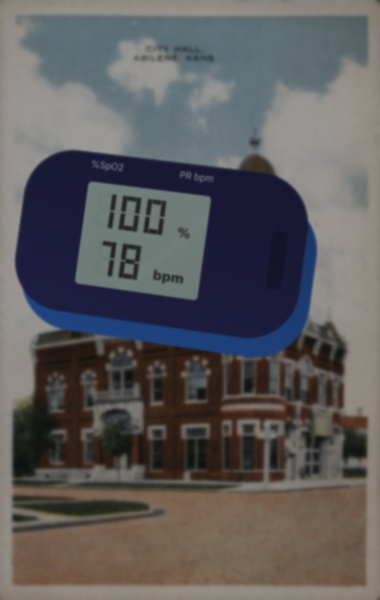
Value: 78
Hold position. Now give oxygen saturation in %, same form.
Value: 100
